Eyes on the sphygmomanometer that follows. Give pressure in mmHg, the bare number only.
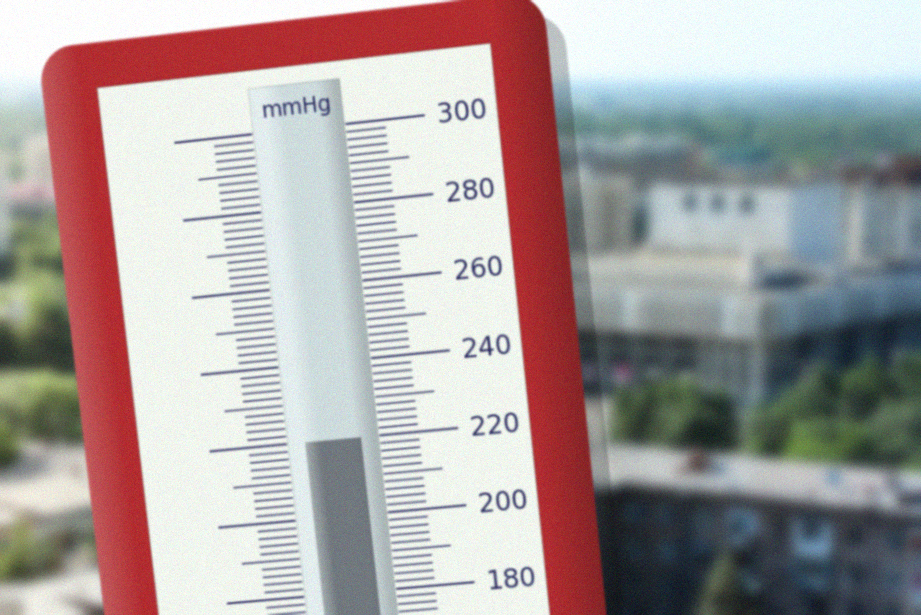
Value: 220
